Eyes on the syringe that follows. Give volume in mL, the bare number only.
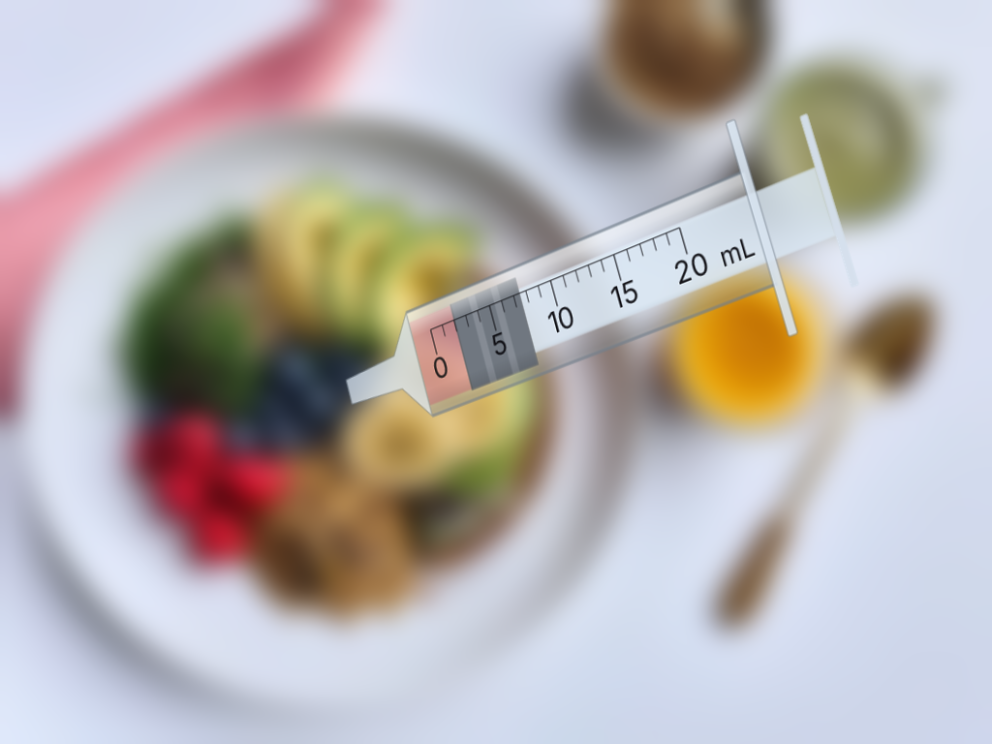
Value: 2
